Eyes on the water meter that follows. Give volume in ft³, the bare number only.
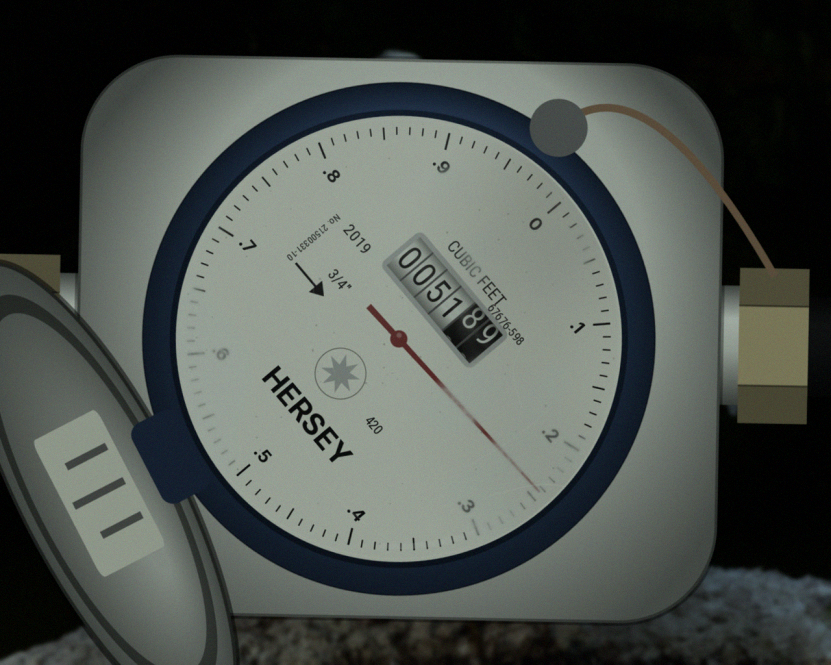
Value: 5189.24
